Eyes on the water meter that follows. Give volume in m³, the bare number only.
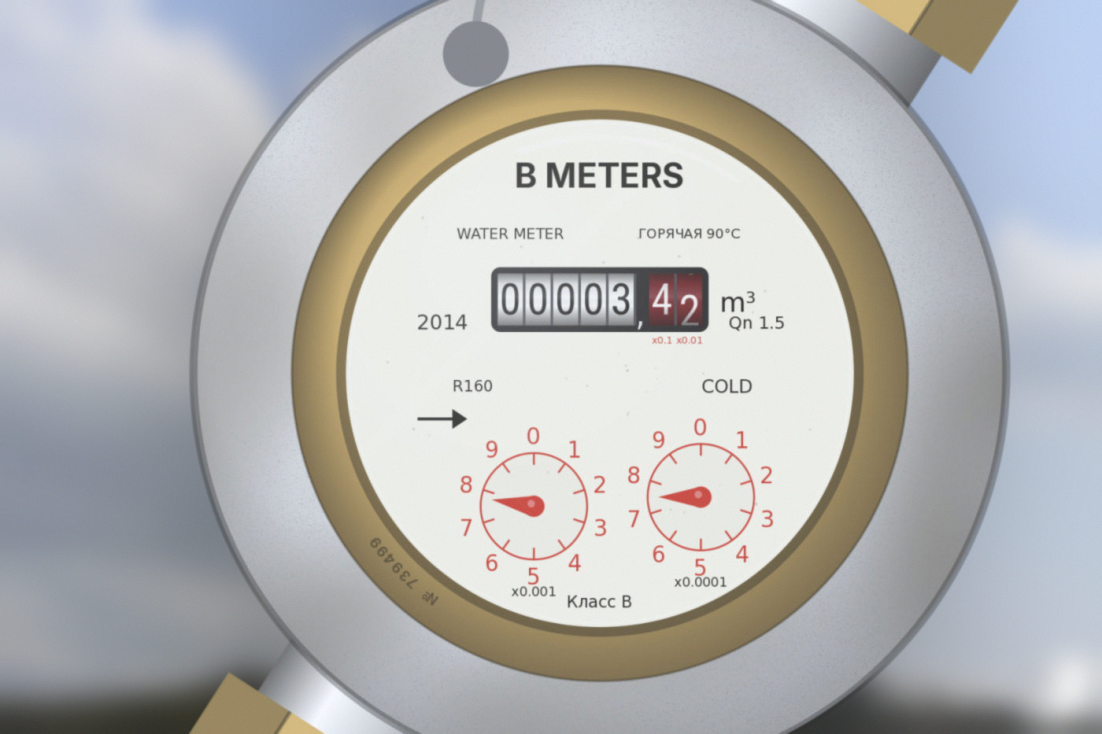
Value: 3.4177
